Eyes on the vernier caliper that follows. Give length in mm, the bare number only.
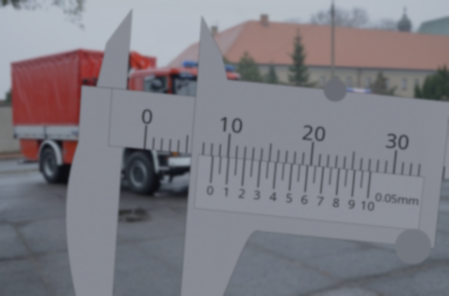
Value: 8.2
